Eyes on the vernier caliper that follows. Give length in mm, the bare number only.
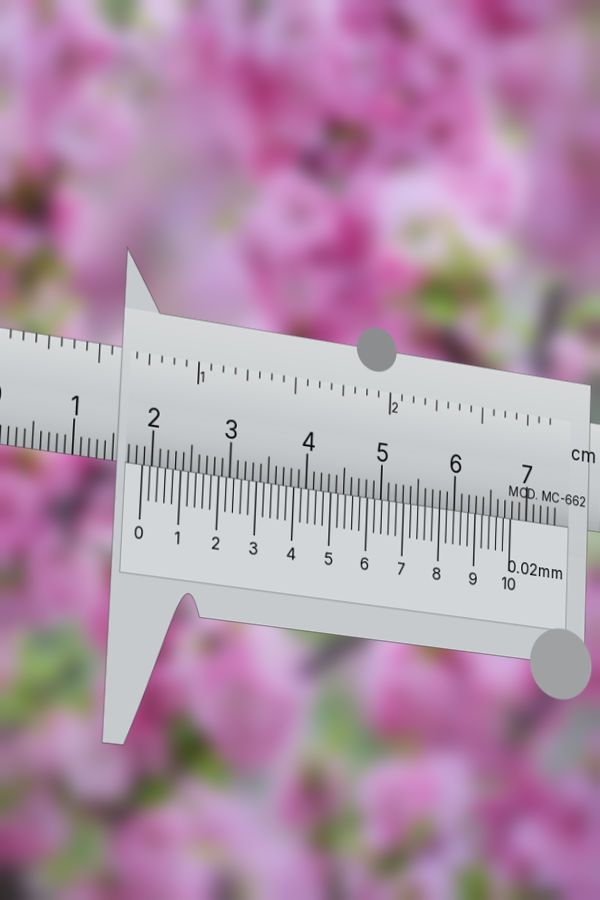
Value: 18.8
